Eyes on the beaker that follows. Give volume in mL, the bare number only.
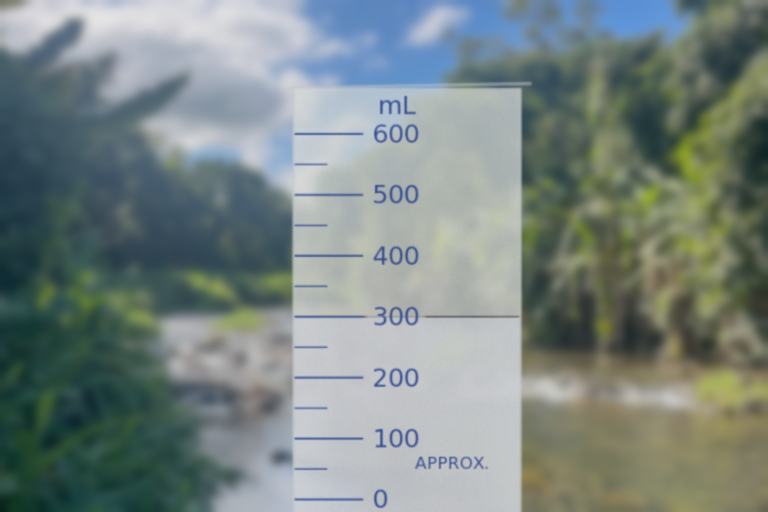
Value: 300
